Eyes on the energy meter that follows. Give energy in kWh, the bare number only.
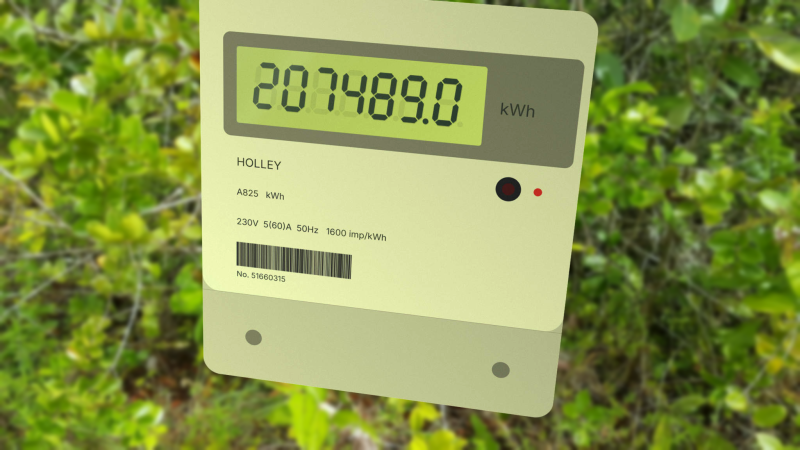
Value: 207489.0
